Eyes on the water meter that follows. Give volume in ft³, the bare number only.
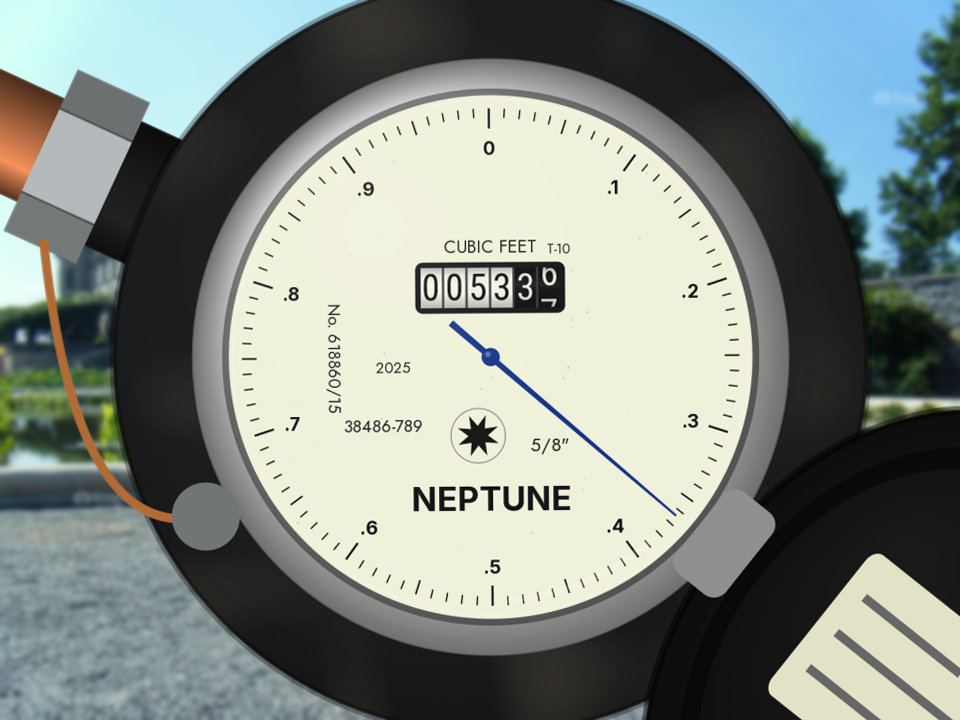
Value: 5336.36
